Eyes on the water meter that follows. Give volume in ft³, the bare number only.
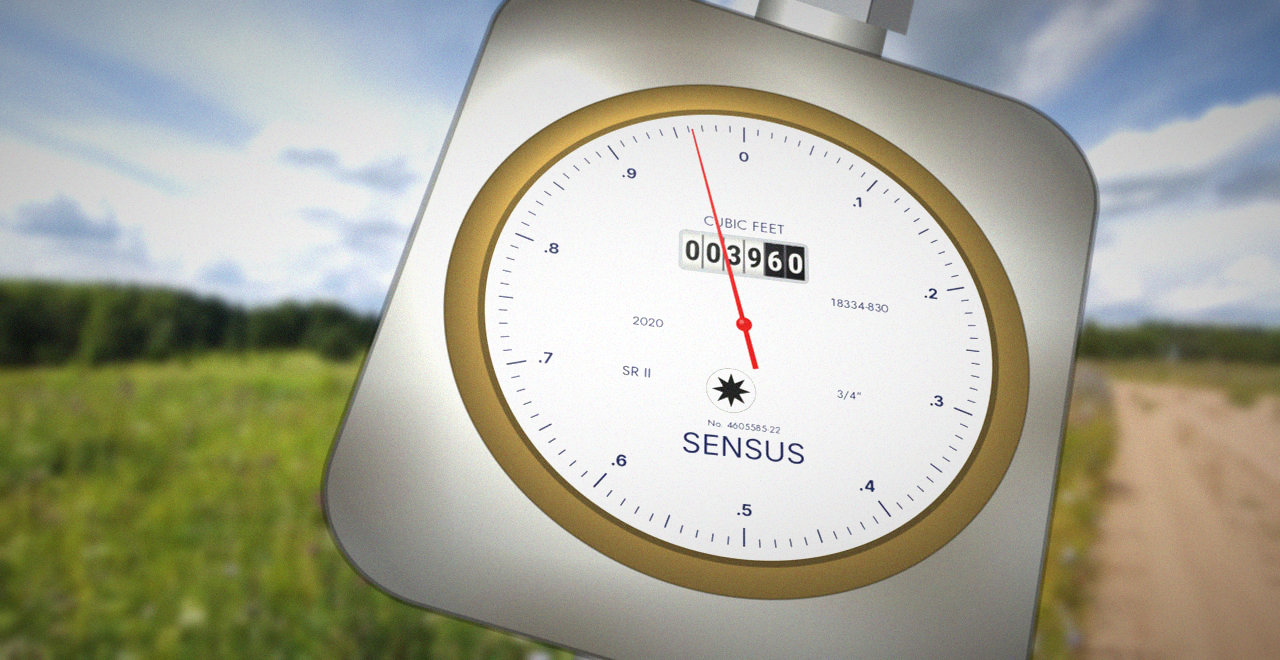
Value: 3959.96
